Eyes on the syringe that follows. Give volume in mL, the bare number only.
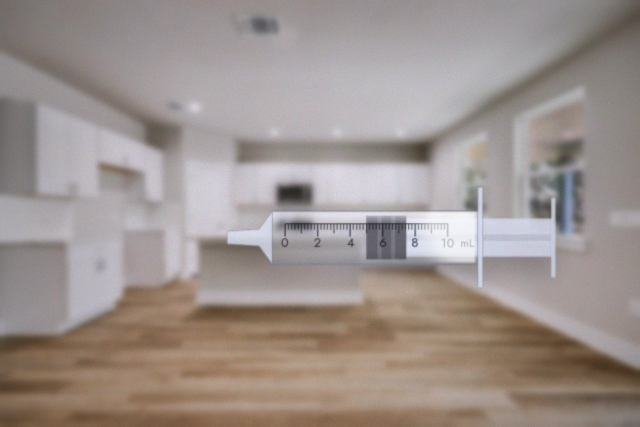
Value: 5
